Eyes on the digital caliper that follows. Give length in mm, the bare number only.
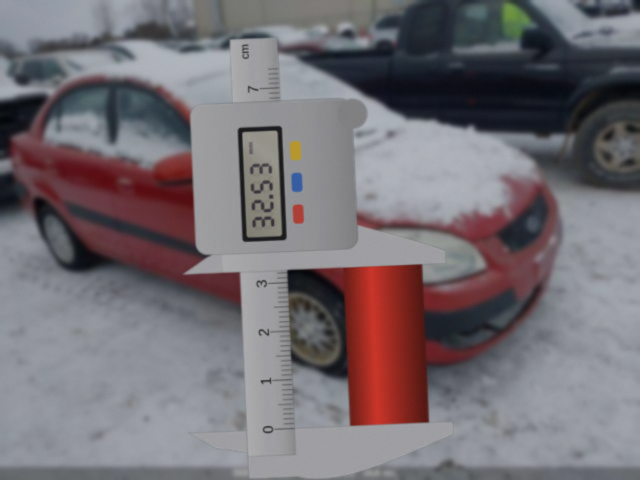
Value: 32.53
